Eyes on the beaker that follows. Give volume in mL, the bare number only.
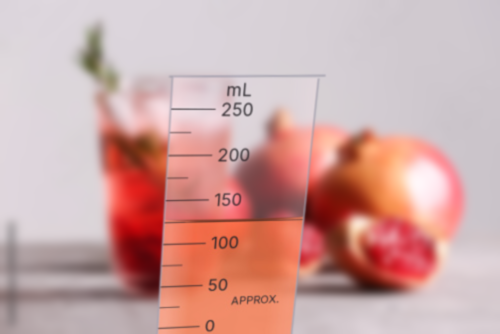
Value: 125
